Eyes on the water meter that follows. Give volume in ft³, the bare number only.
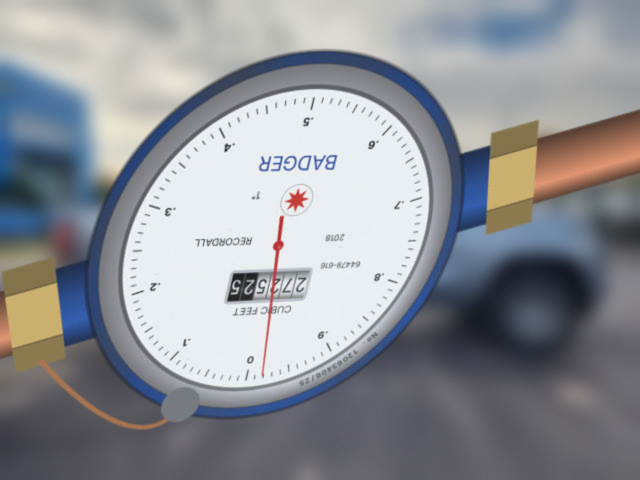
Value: 272524.98
